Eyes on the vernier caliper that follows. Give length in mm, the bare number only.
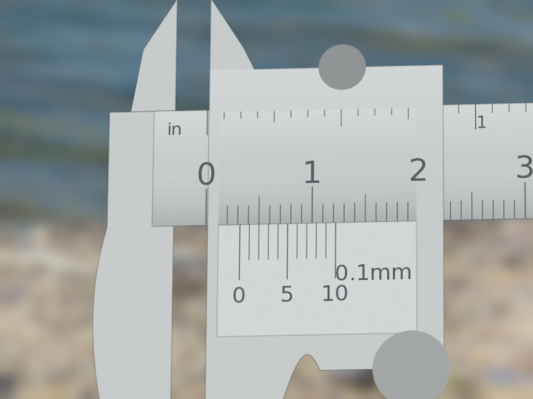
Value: 3.2
